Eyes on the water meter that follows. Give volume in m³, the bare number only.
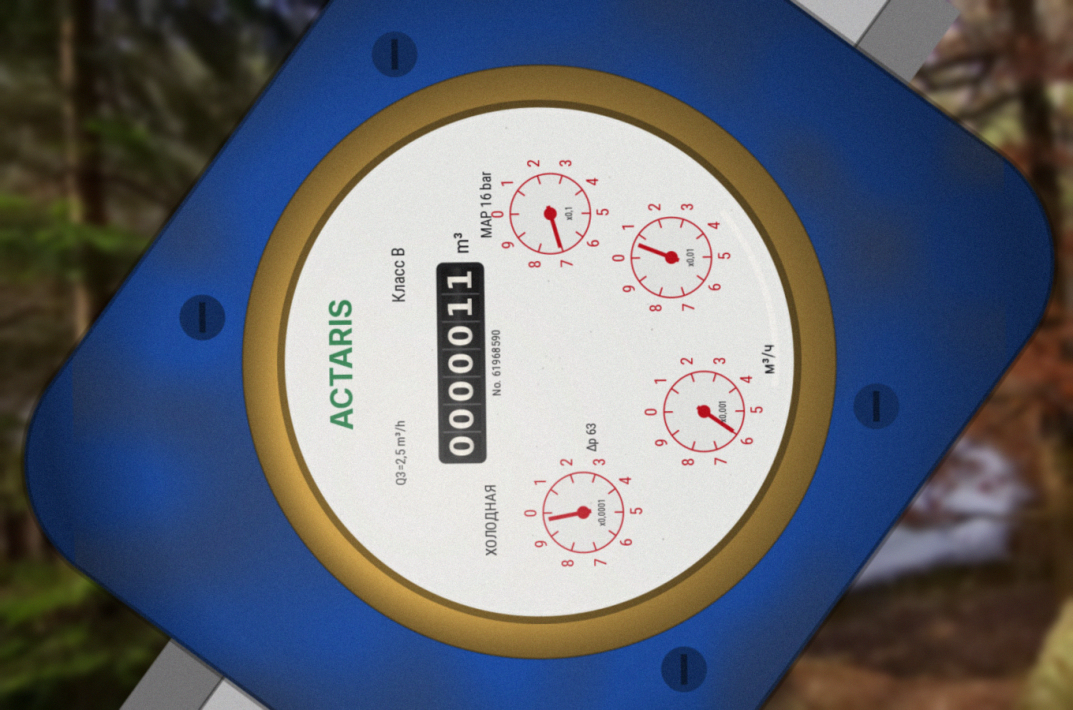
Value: 11.7059
